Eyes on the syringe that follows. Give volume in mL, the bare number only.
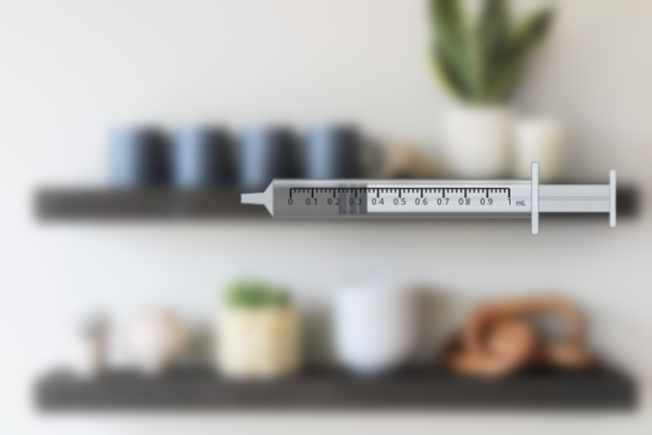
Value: 0.22
